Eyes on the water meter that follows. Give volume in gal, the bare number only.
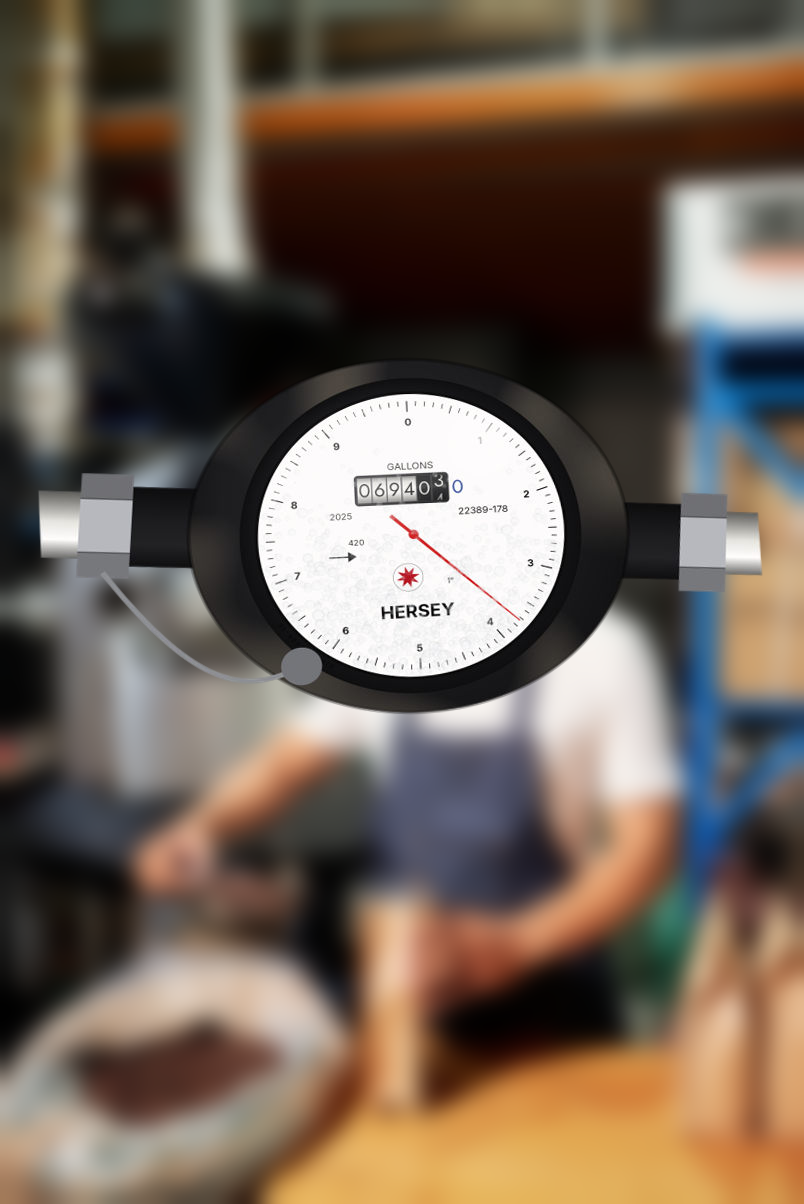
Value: 694033.7
